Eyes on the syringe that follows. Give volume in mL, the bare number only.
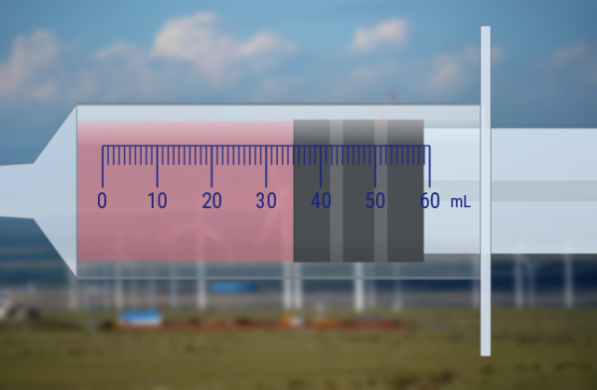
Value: 35
